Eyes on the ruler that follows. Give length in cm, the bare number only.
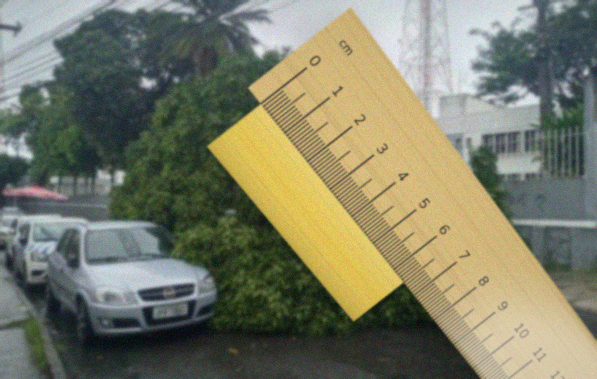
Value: 6.5
